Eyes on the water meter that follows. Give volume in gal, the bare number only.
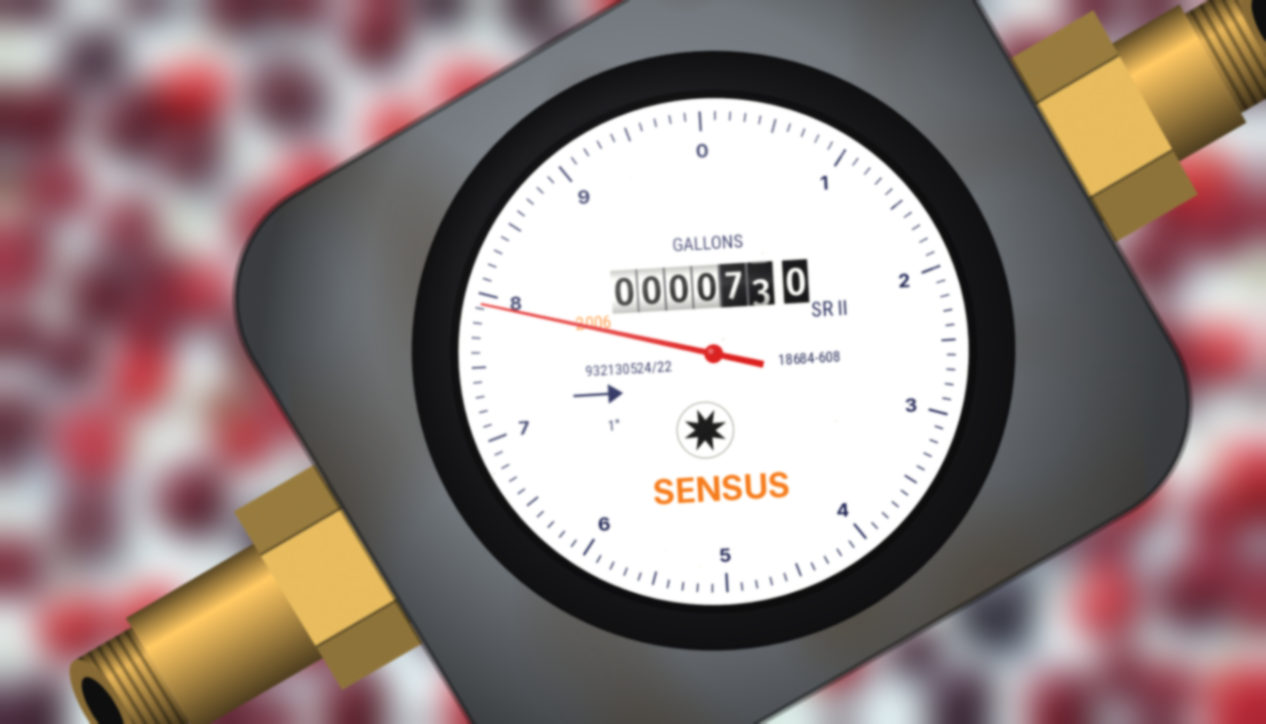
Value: 727.9
